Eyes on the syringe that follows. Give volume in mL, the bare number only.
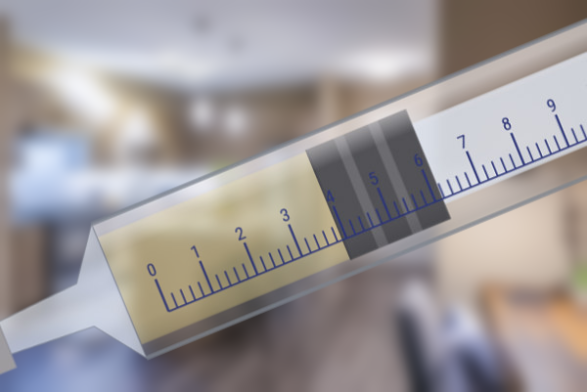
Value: 3.9
